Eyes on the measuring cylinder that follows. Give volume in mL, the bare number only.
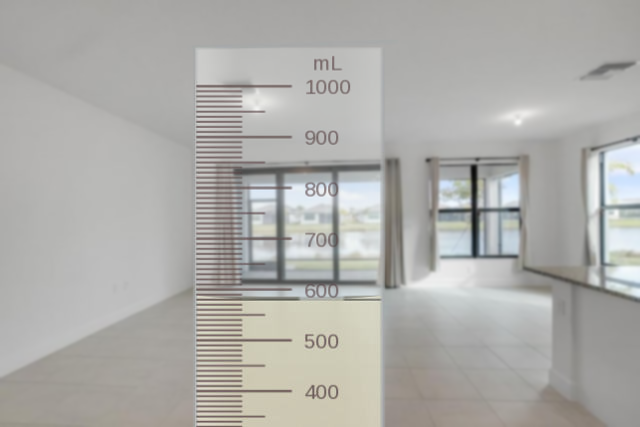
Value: 580
